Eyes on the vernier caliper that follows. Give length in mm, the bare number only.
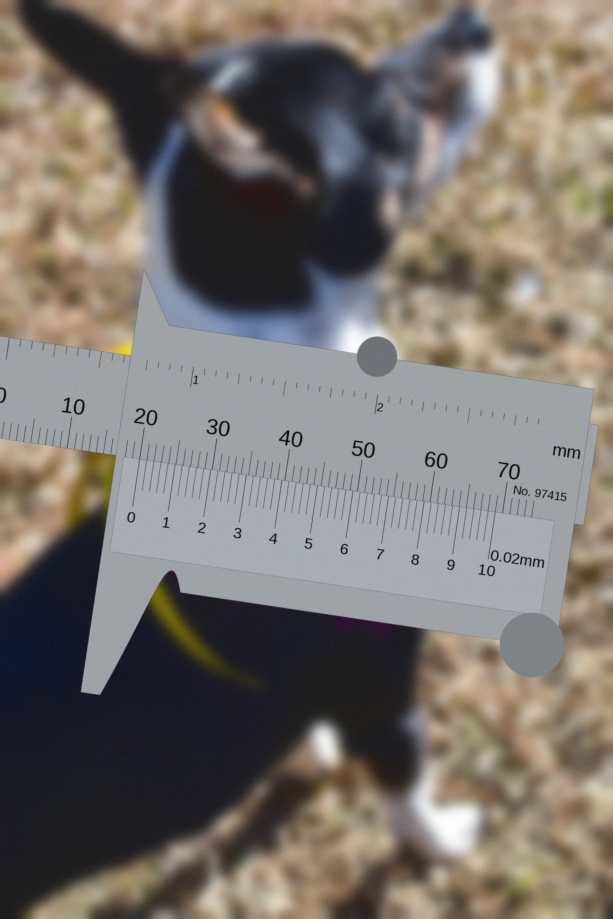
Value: 20.0
